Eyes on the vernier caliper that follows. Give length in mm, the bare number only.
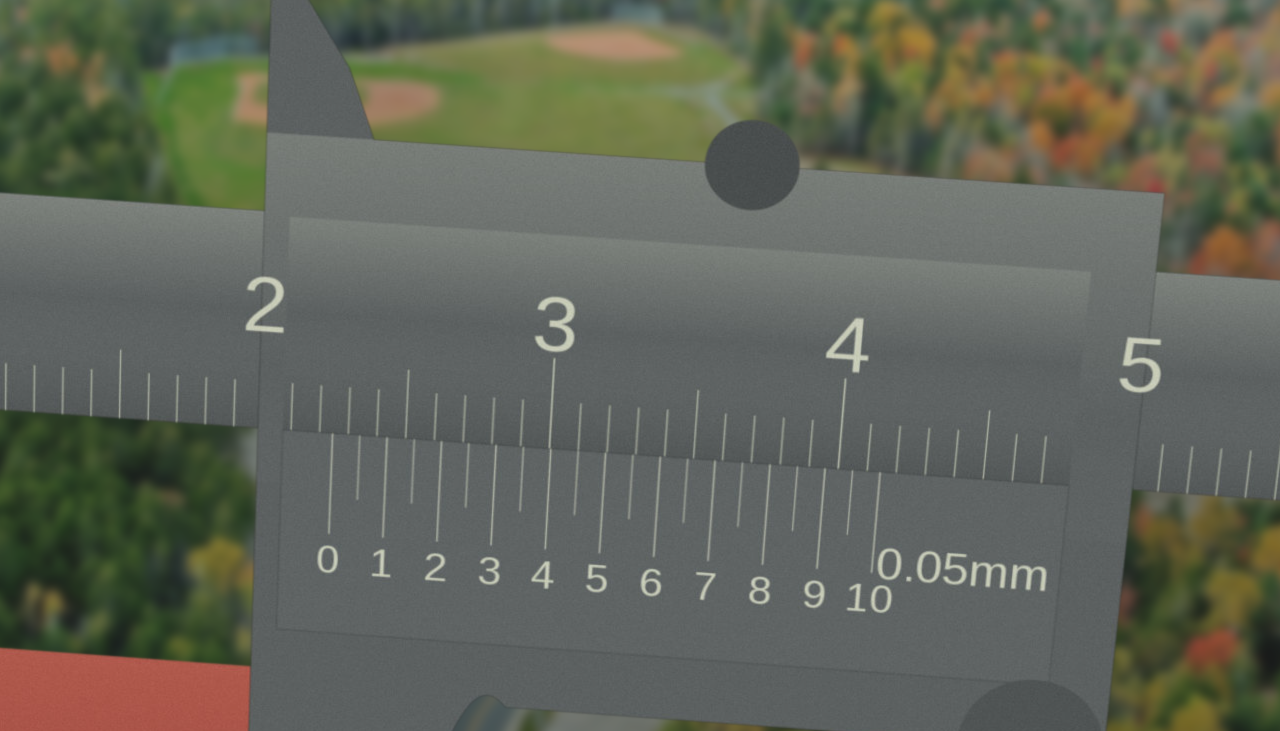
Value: 22.45
